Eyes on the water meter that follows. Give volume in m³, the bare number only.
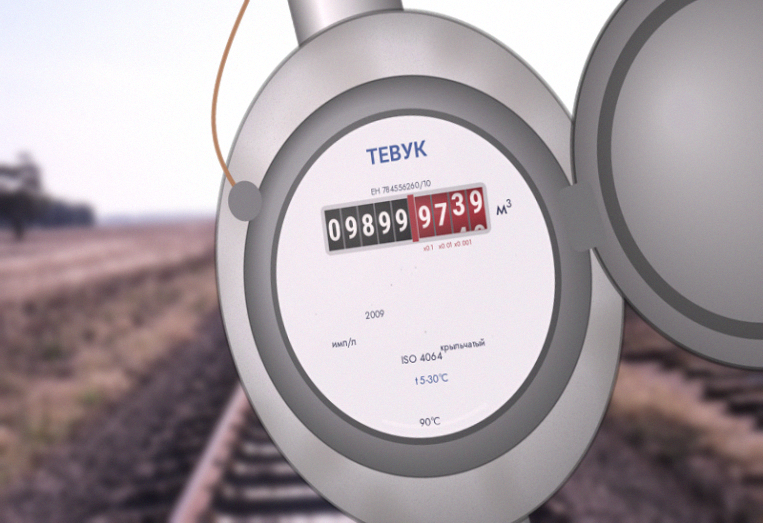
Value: 9899.9739
